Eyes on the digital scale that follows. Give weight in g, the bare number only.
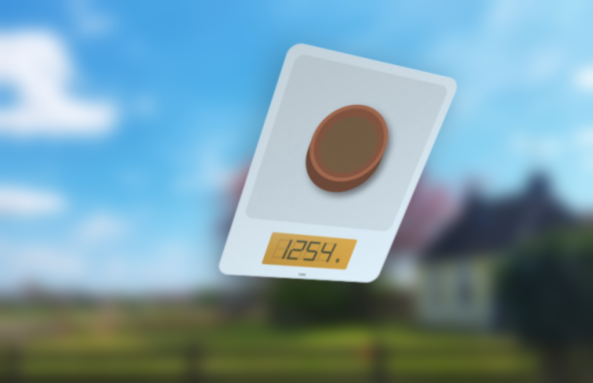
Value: 1254
